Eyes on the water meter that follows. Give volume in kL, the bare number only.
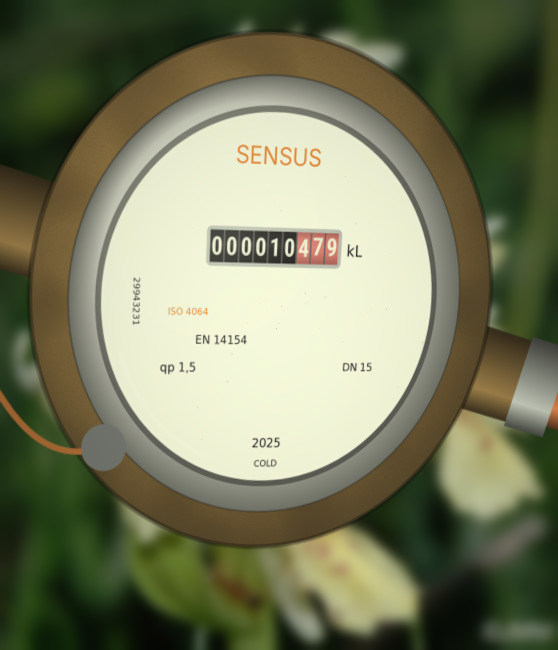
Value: 10.479
